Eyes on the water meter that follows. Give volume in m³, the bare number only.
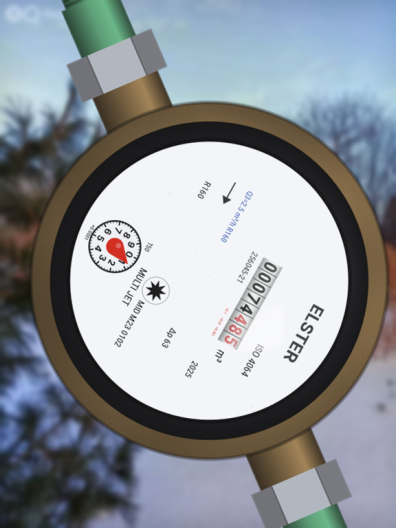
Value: 74.4850
